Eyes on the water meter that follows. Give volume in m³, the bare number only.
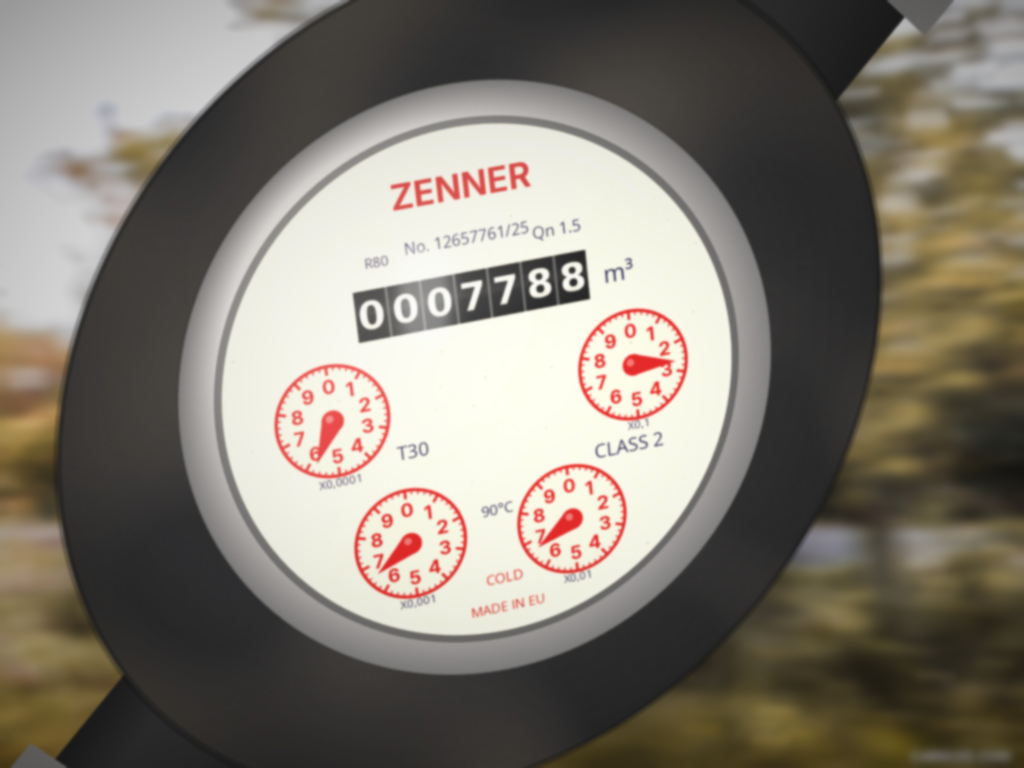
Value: 7788.2665
